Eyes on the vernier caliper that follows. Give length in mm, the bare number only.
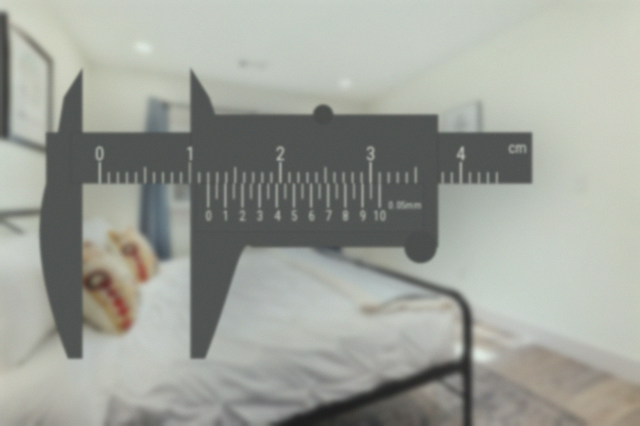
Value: 12.0
